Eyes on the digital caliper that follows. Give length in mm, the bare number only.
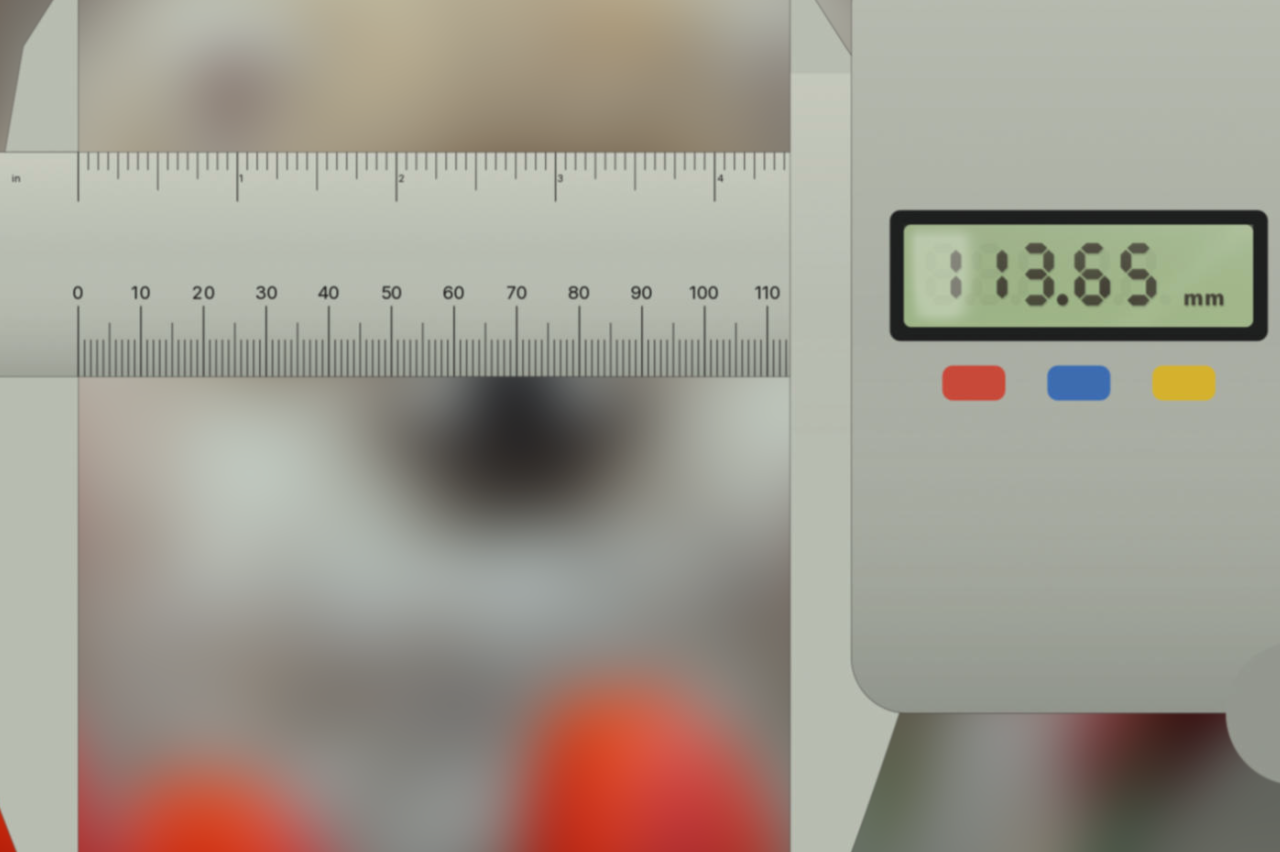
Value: 113.65
